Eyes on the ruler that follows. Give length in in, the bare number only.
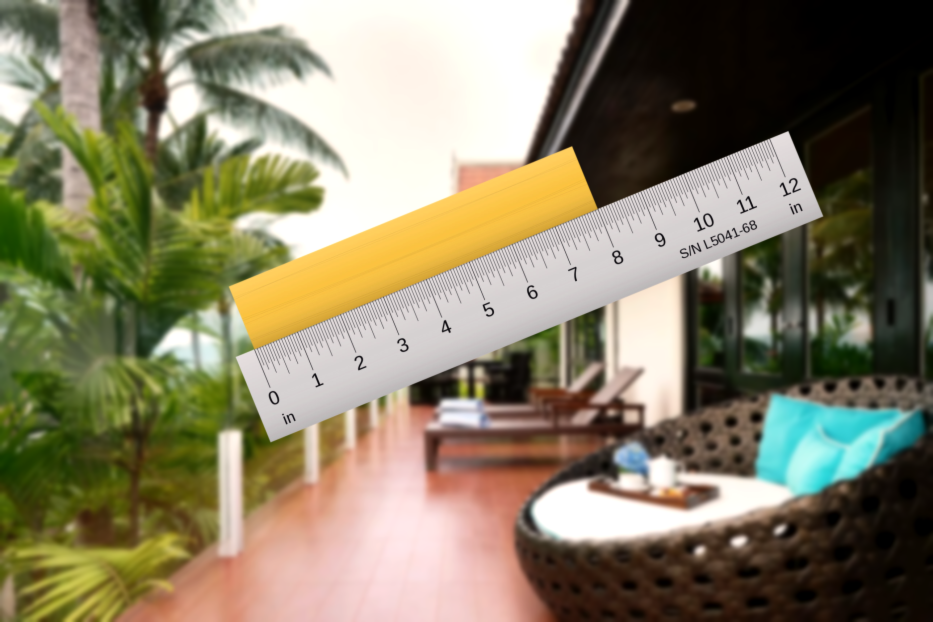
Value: 8
